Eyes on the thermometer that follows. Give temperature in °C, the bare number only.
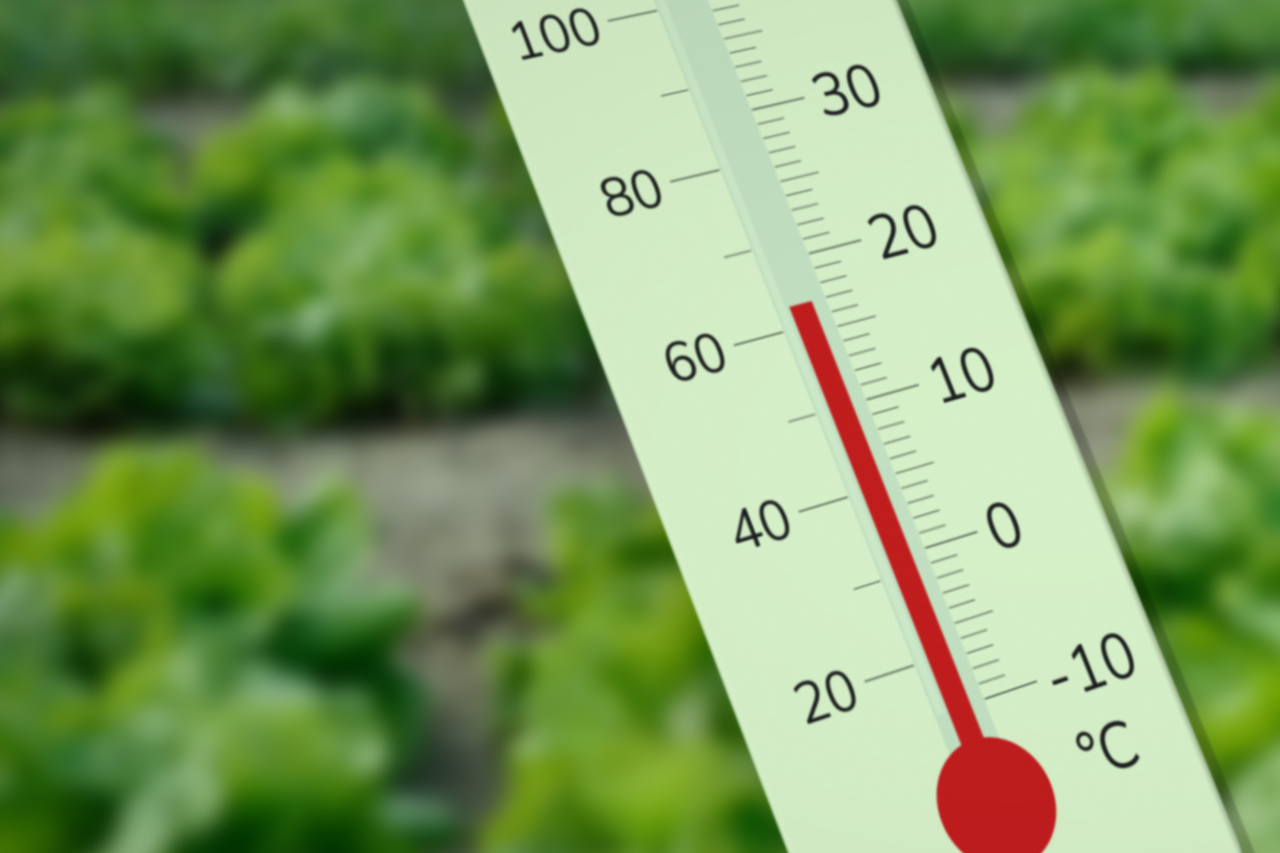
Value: 17
